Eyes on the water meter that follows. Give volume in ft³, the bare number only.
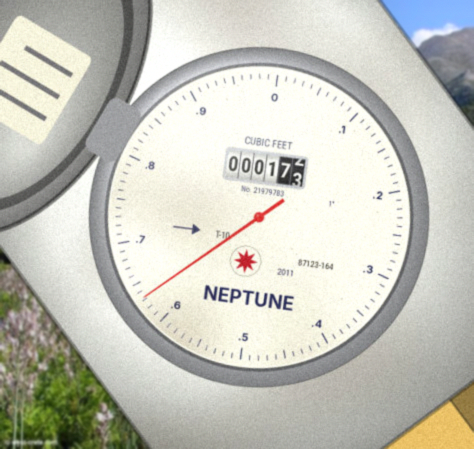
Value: 172.63
